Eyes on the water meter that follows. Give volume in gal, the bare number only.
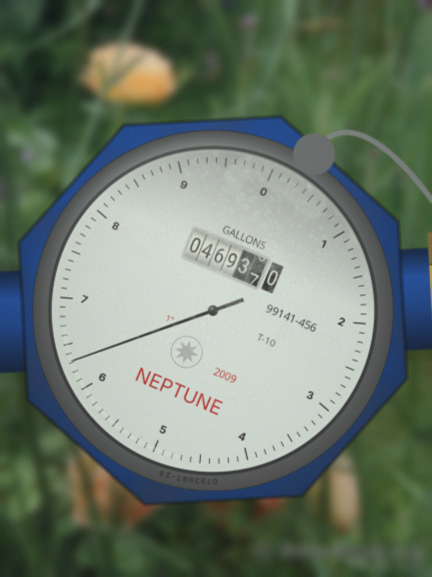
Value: 469366.3
